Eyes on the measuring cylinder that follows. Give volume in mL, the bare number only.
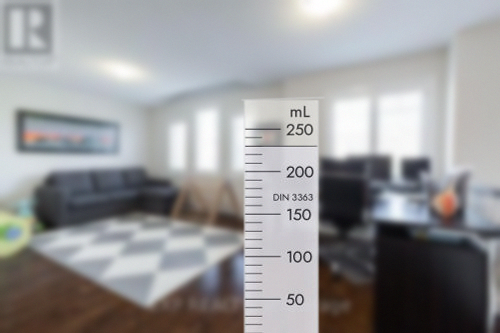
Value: 230
